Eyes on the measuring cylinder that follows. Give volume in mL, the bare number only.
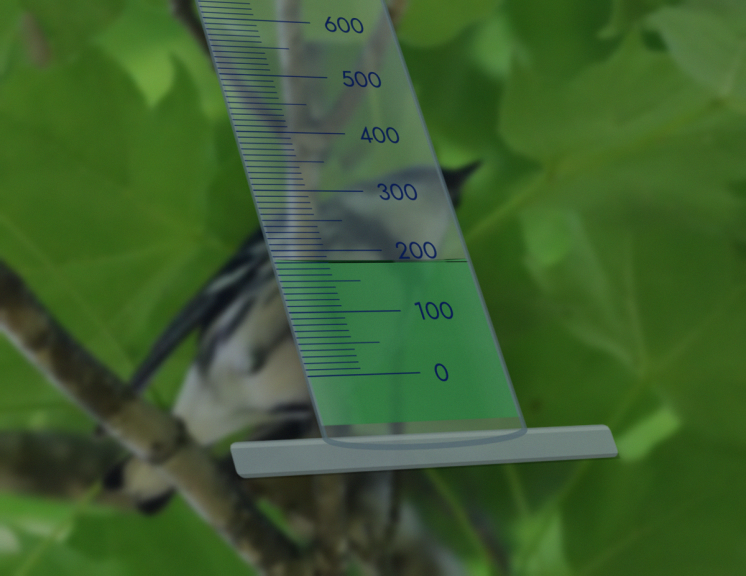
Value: 180
